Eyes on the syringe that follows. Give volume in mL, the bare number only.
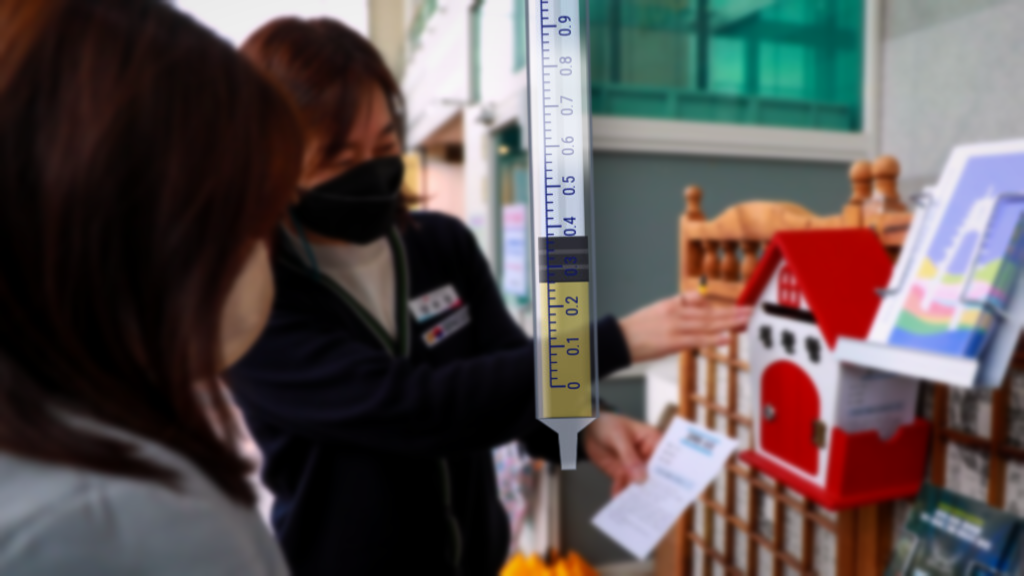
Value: 0.26
